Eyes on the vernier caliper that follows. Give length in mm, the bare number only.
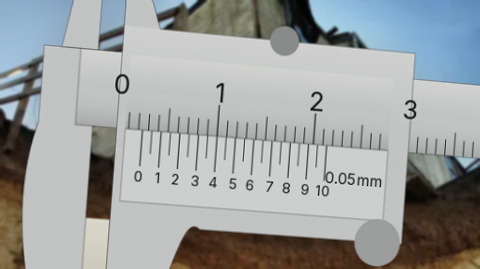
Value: 2.4
